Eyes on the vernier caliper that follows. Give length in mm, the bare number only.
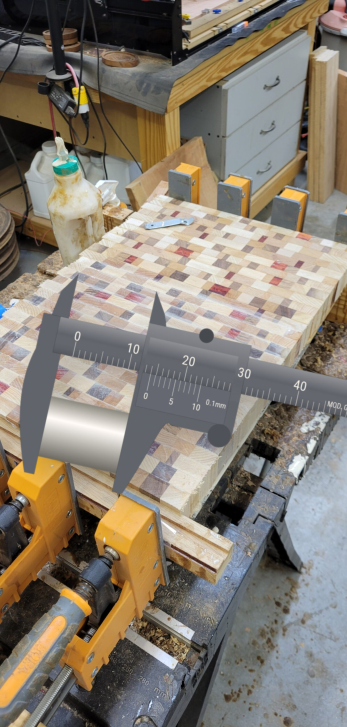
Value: 14.0
